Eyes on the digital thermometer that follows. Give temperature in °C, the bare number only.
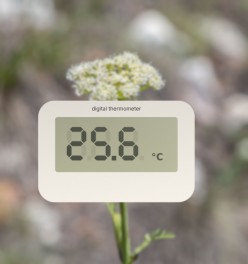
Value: 25.6
